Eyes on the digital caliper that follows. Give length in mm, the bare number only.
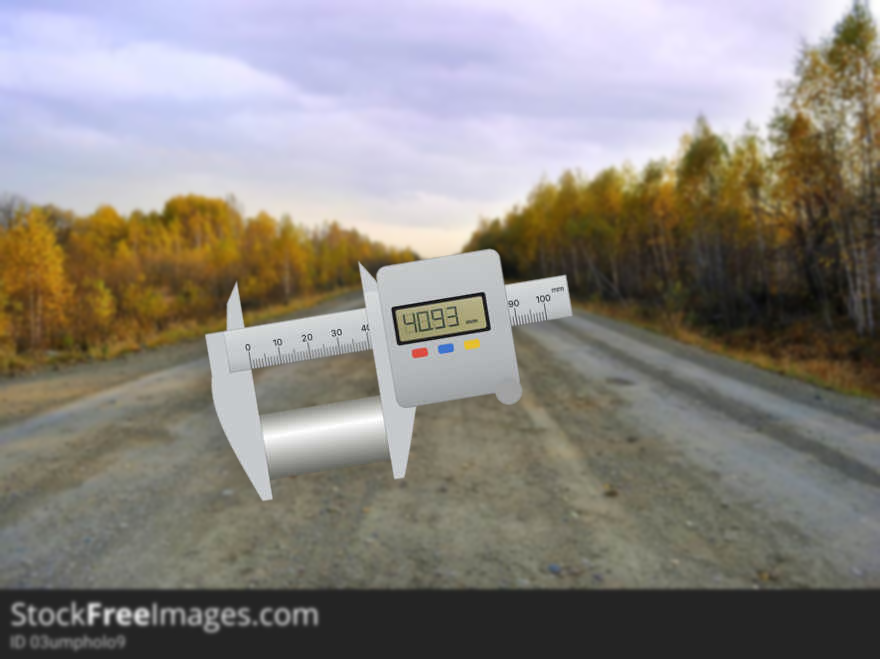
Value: 40.93
